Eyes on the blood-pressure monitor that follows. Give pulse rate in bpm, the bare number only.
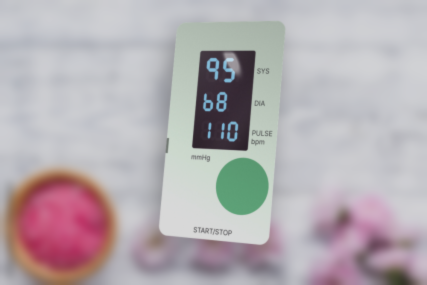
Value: 110
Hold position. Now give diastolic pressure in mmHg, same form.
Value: 68
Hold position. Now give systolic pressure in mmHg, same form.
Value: 95
